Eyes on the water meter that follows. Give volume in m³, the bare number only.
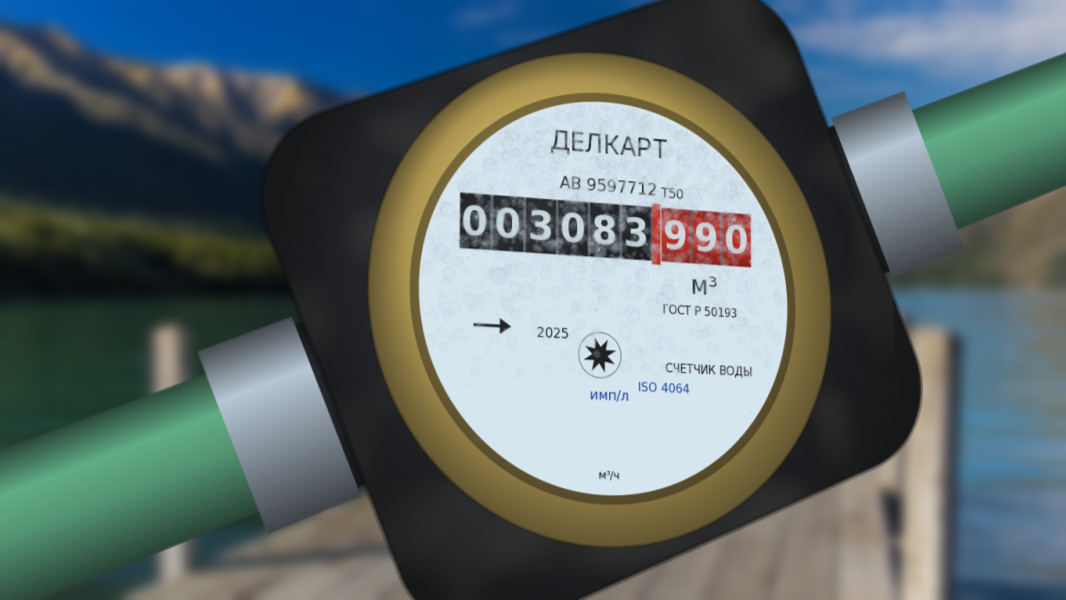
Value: 3083.990
